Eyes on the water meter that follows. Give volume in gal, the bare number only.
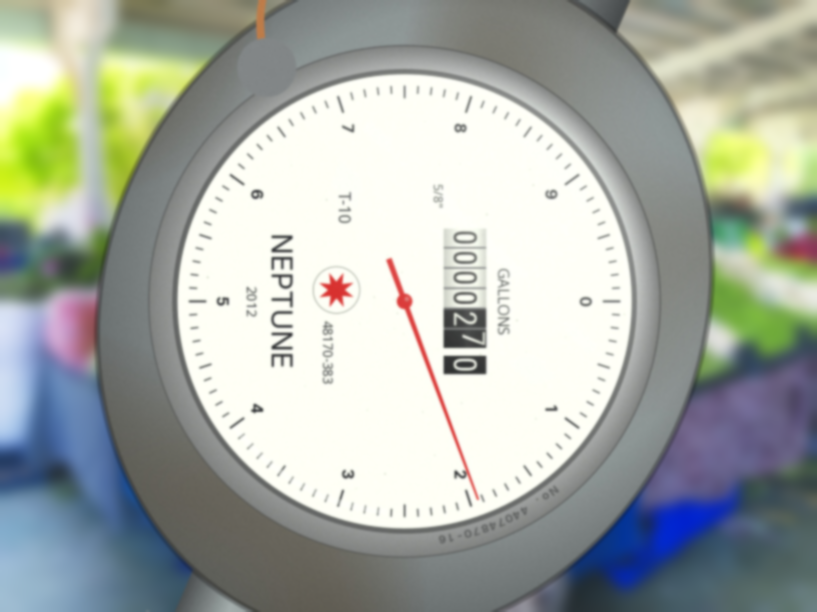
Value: 271.9
